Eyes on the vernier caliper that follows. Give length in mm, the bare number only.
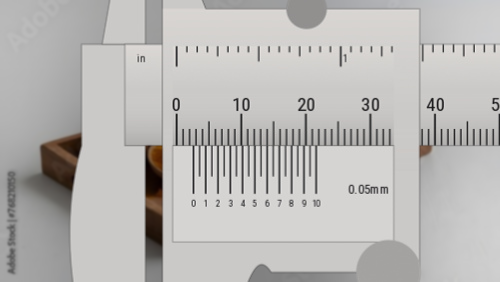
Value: 2.6
